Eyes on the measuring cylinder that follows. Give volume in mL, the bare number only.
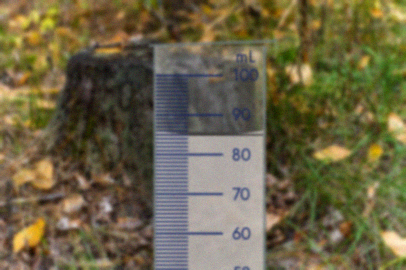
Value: 85
